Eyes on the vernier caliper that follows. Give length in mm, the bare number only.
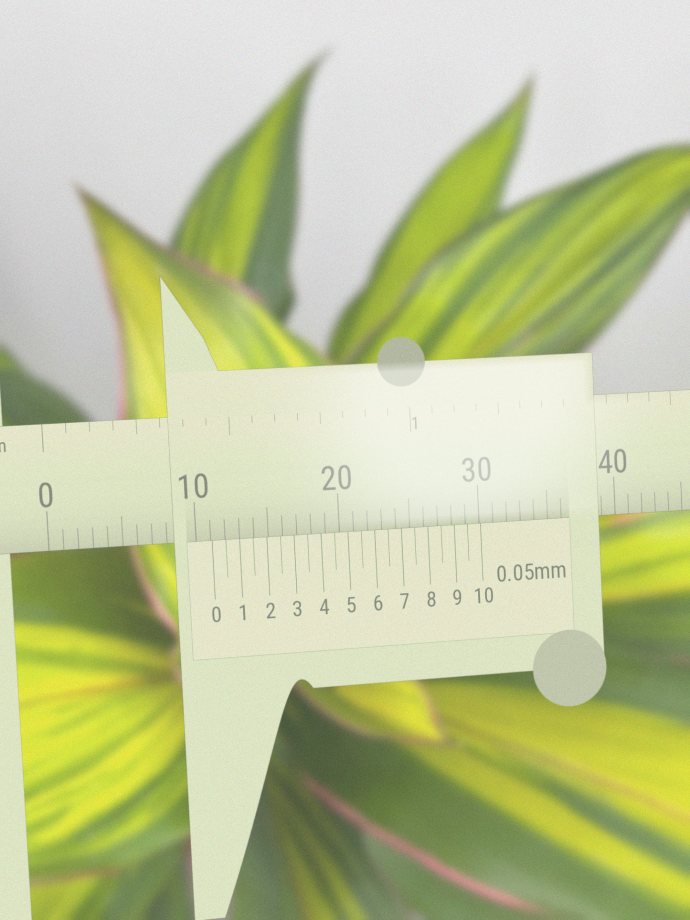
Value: 11.1
